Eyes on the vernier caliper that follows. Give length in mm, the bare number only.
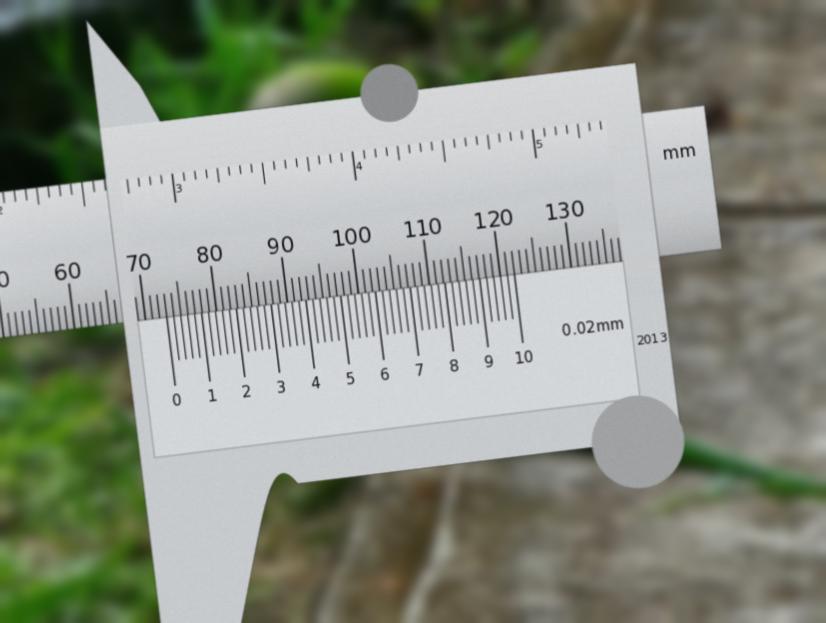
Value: 73.0
